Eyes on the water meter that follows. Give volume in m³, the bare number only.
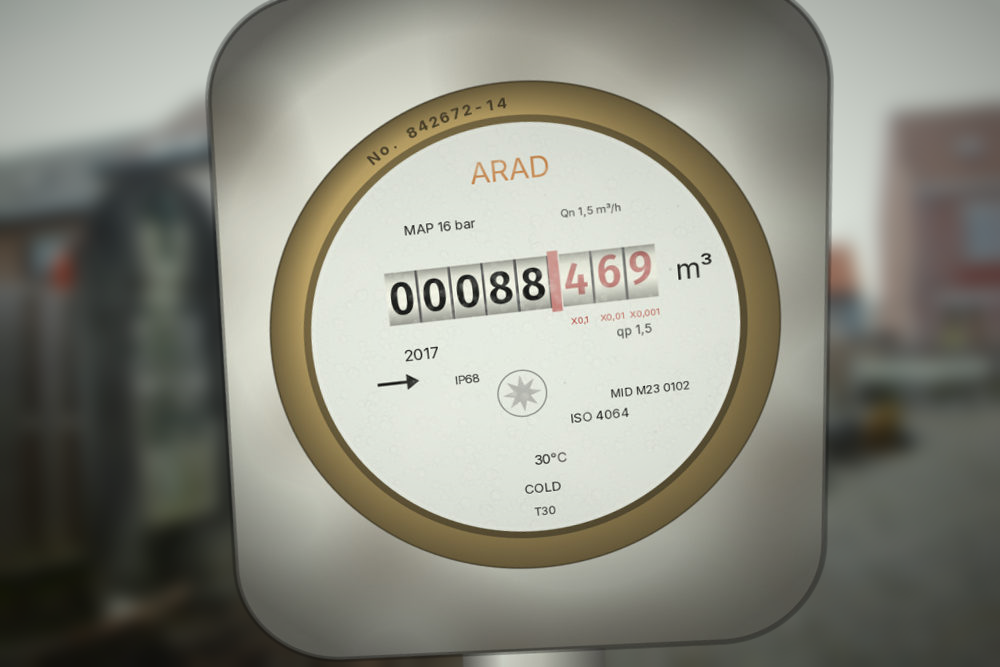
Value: 88.469
